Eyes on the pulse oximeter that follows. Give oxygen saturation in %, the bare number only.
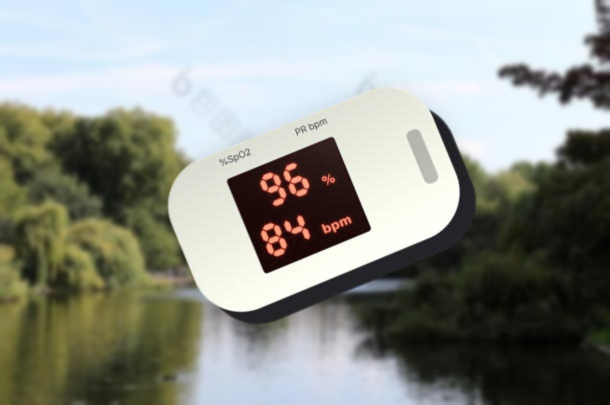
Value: 96
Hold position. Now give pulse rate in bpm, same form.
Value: 84
